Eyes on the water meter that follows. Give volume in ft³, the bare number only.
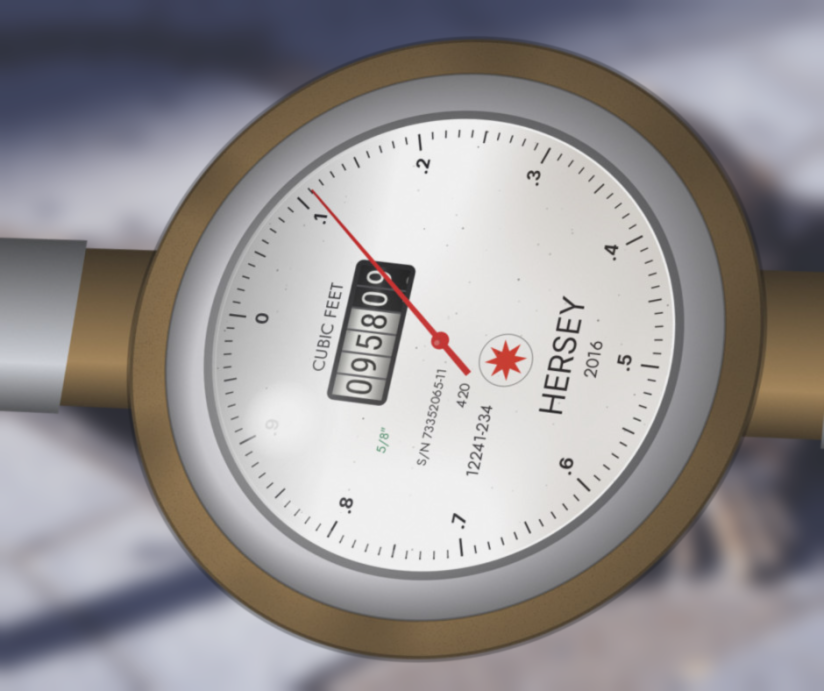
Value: 95809.11
